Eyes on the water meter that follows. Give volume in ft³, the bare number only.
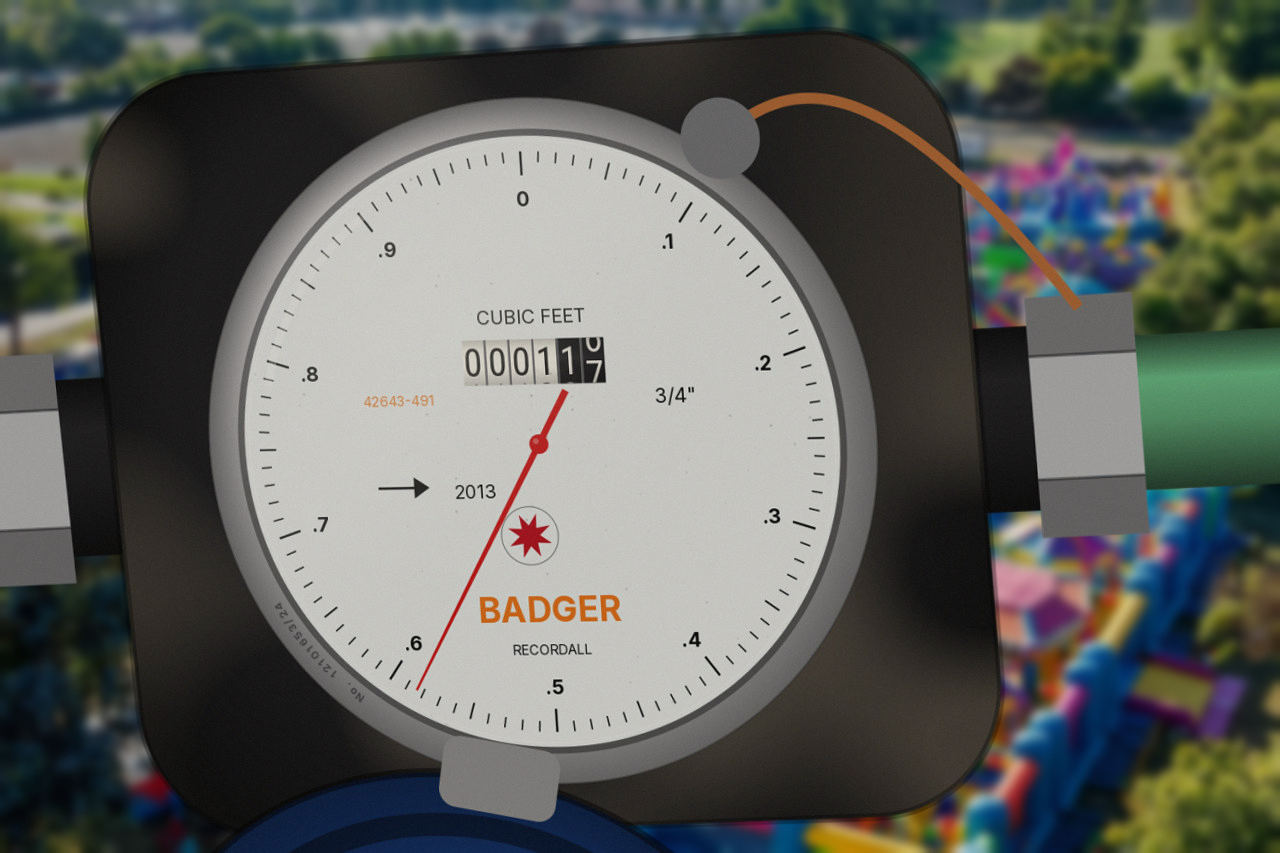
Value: 116.58
